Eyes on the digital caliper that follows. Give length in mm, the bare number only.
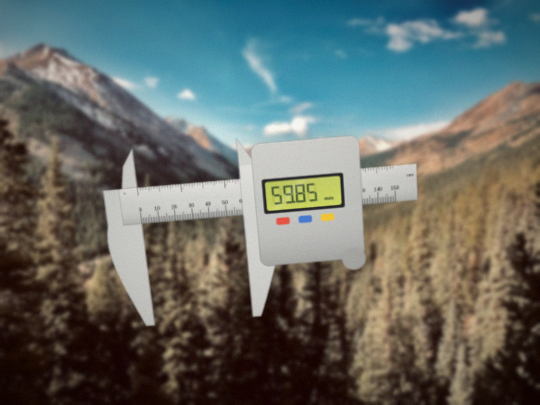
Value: 59.85
